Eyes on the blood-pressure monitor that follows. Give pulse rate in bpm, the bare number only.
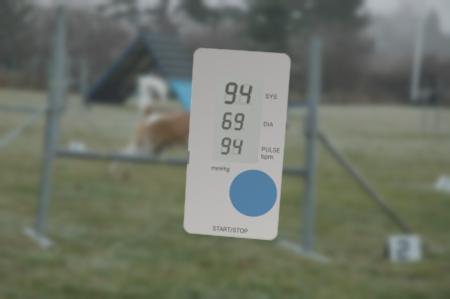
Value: 94
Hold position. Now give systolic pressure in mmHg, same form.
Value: 94
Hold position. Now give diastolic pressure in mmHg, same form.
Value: 69
